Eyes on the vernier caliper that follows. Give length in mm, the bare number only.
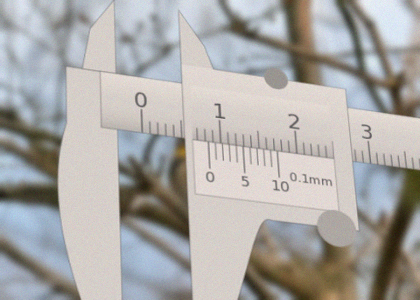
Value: 8.4
